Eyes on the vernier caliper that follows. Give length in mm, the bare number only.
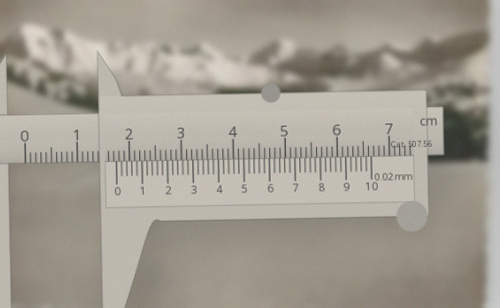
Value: 17.5
